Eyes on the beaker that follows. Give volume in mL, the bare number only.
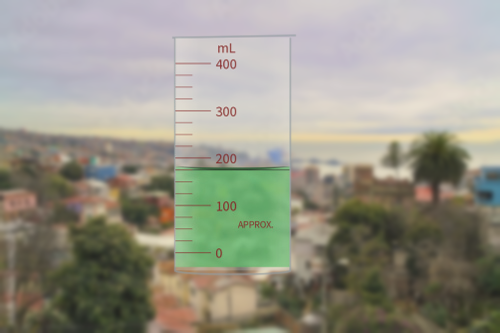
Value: 175
